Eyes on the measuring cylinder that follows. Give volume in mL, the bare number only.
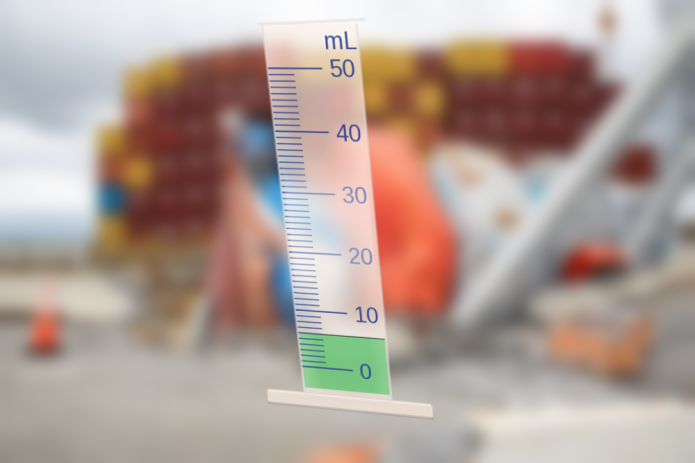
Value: 6
